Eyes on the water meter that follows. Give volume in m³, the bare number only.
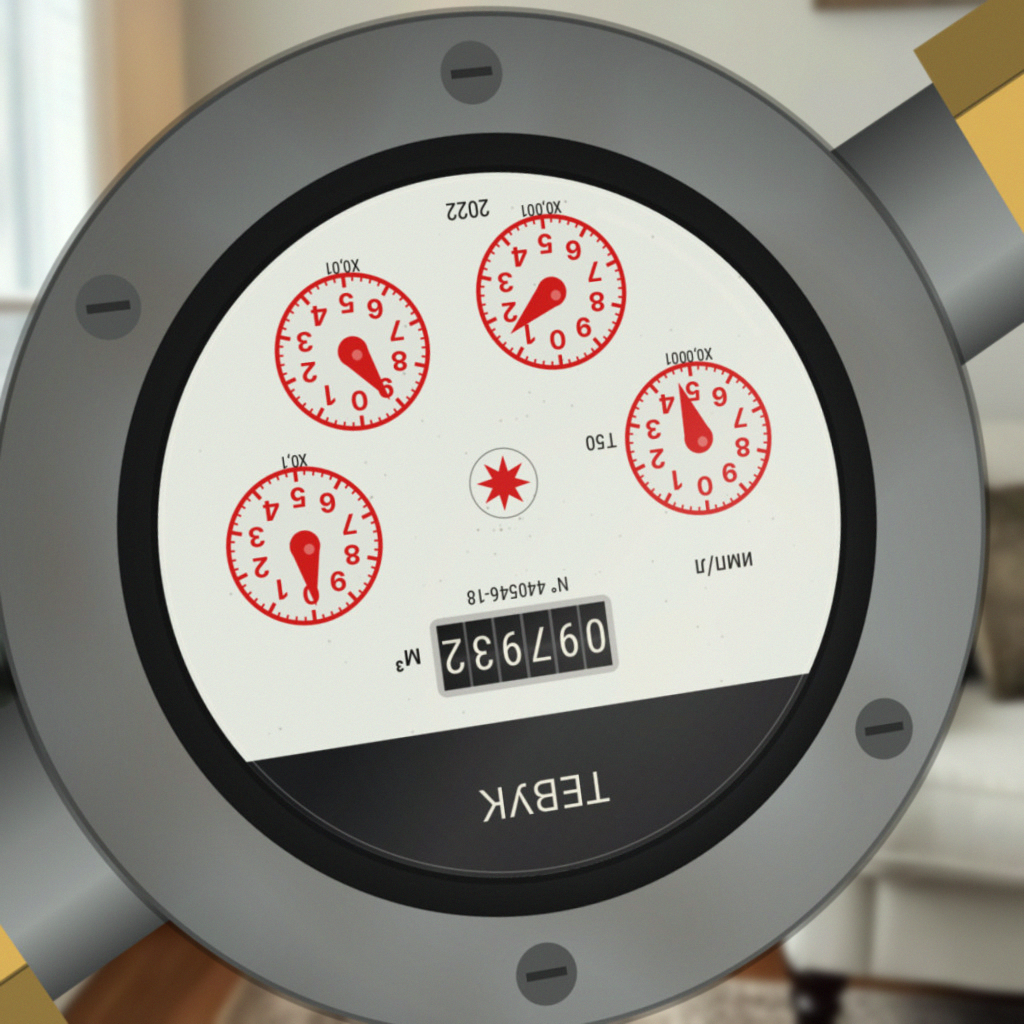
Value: 97931.9914
